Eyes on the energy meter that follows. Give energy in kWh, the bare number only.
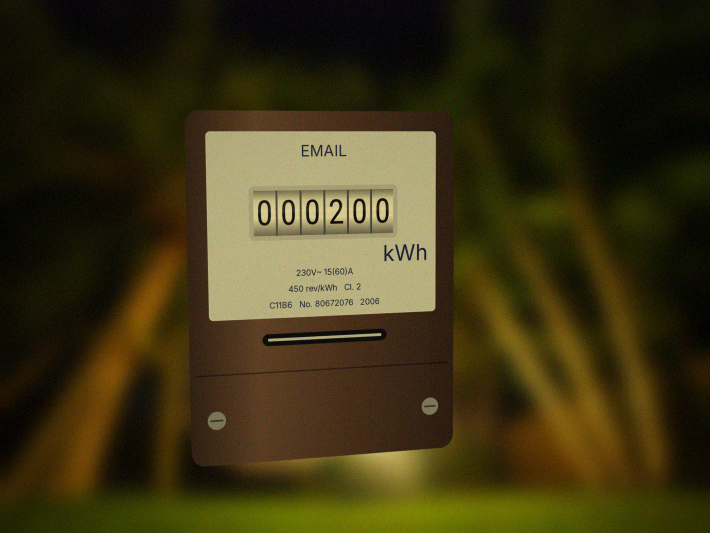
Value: 200
